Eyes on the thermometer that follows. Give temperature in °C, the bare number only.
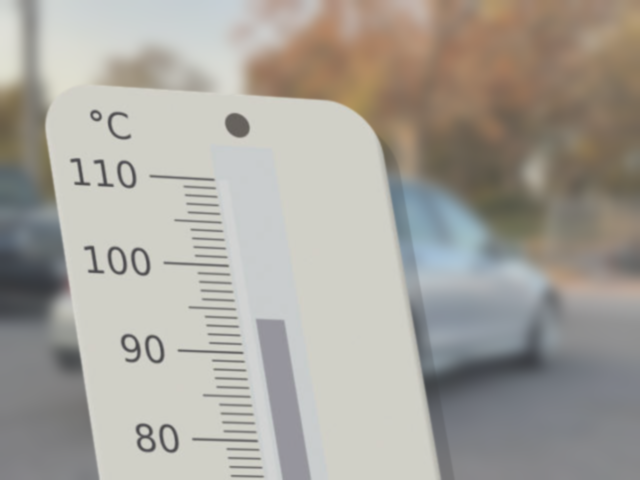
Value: 94
